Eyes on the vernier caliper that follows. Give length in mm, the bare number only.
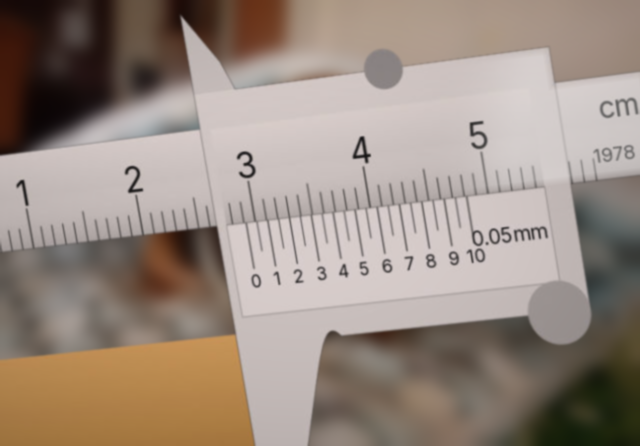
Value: 29.2
